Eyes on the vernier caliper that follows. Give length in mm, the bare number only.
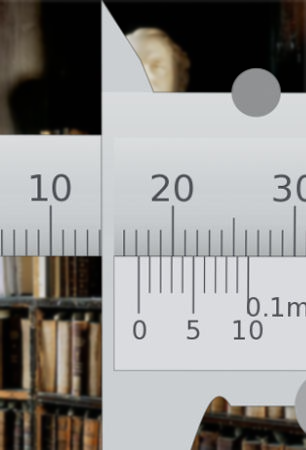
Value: 17.2
